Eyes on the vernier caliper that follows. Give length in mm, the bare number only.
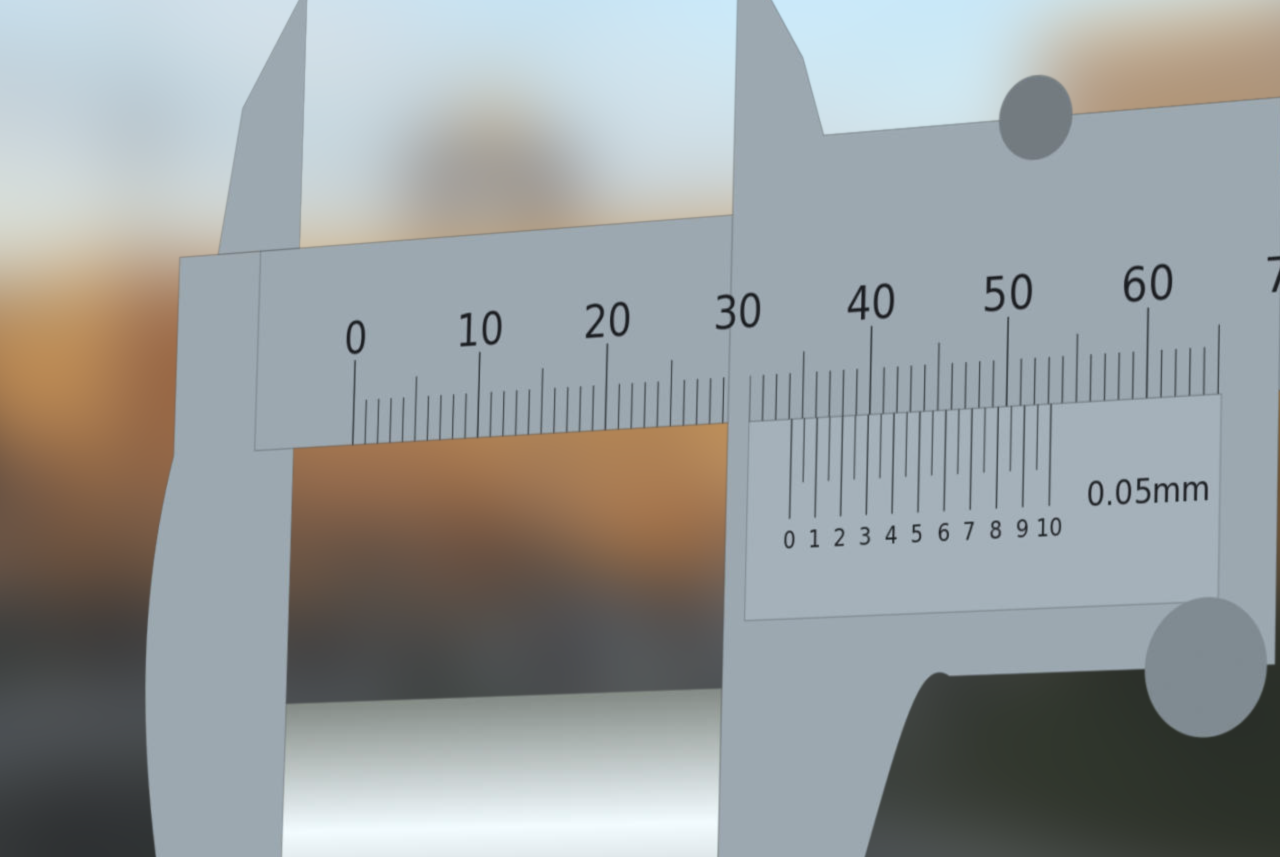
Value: 34.2
